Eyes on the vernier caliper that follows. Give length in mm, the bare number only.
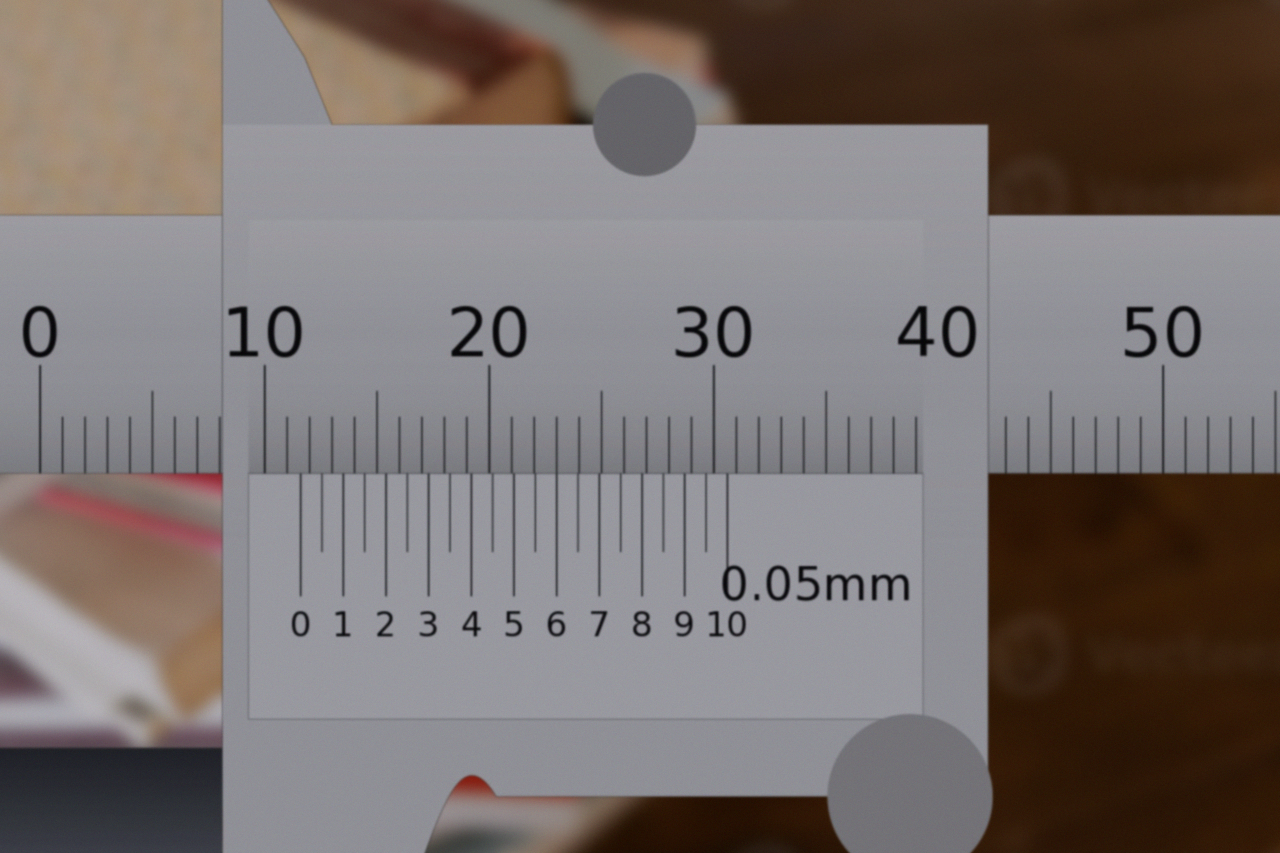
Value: 11.6
